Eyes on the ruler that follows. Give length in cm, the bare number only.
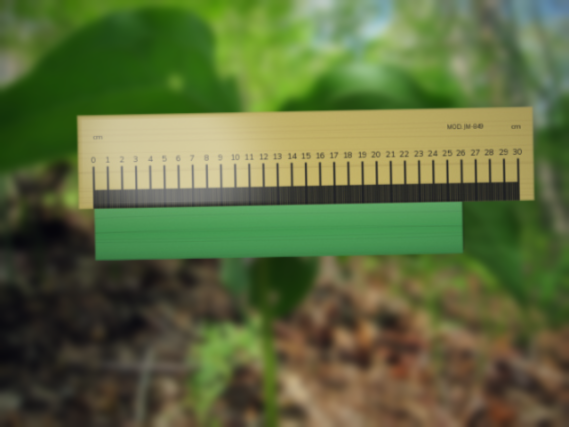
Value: 26
